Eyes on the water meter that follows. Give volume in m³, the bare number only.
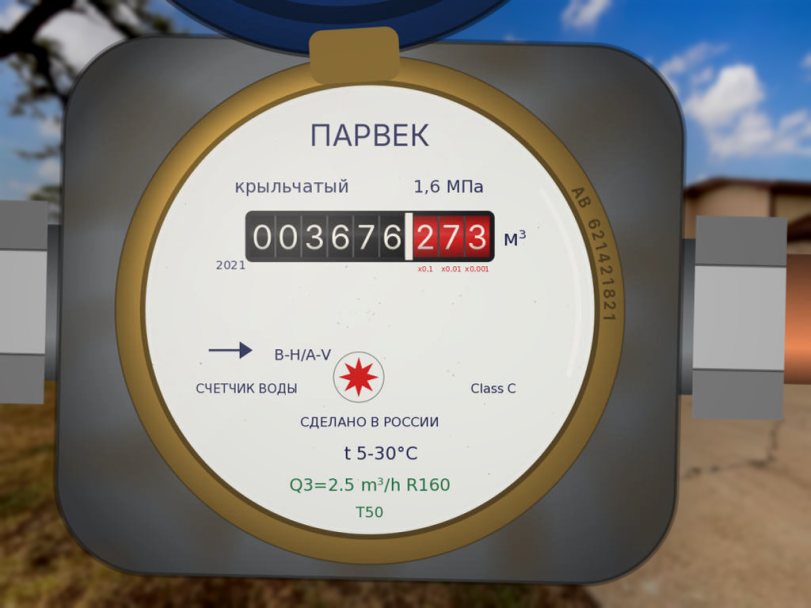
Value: 3676.273
